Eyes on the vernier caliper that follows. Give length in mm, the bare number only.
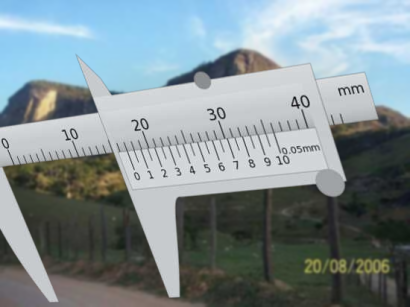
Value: 17.0
